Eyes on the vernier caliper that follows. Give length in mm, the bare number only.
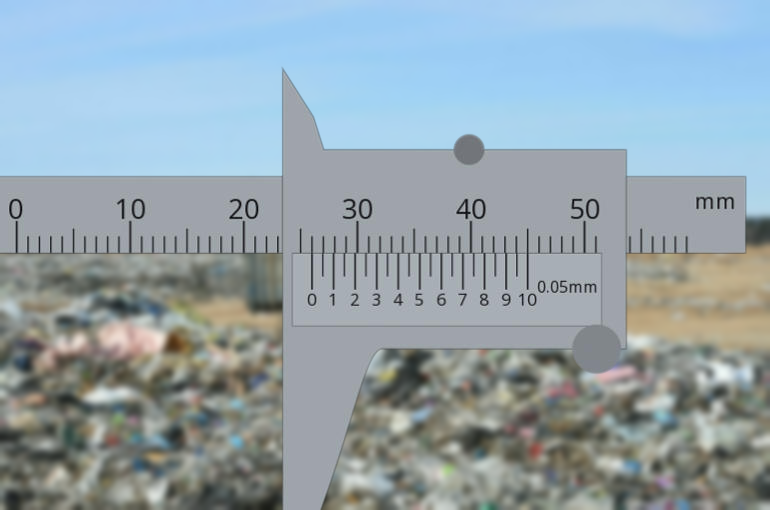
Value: 26.0
